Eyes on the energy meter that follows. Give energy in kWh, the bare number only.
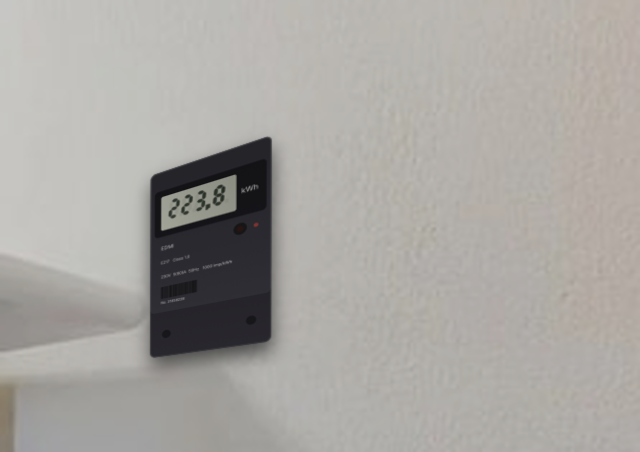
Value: 223.8
